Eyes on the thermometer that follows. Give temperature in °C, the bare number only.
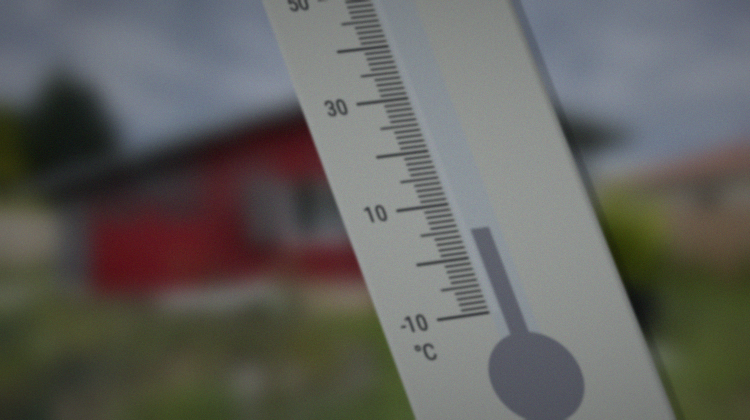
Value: 5
